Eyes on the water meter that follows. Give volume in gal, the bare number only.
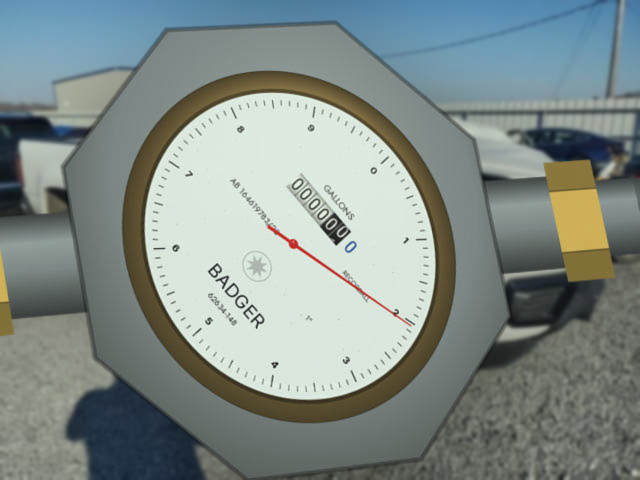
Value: 2.0
